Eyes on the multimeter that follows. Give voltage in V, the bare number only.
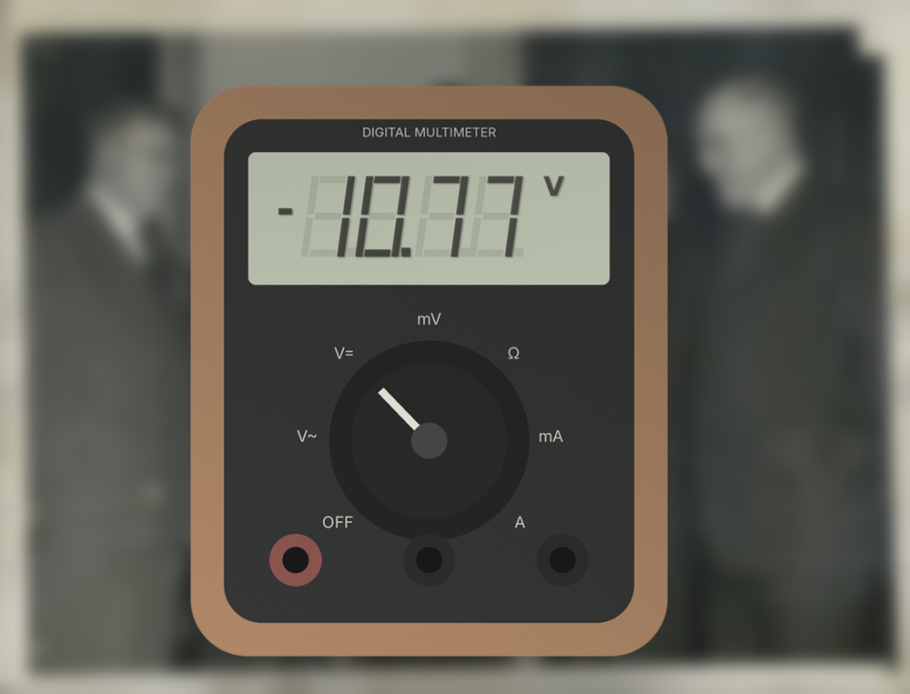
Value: -10.77
